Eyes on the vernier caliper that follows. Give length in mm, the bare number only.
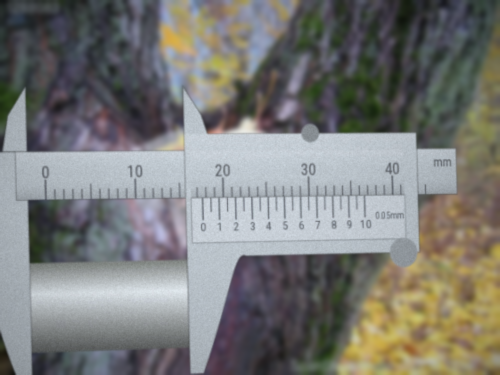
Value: 17.6
